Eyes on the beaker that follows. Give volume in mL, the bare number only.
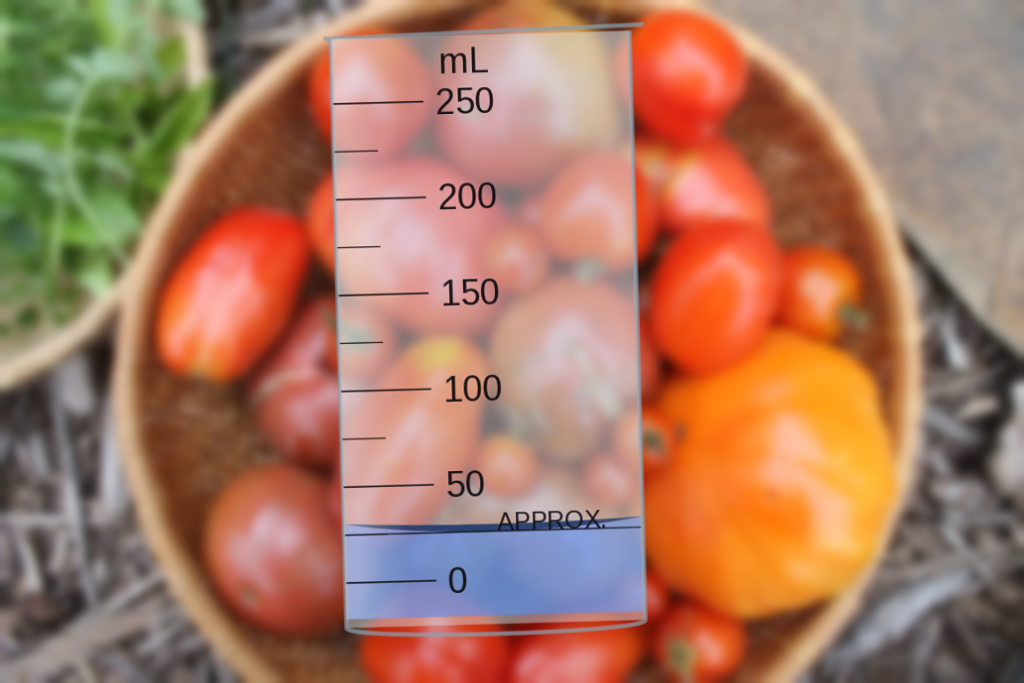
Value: 25
